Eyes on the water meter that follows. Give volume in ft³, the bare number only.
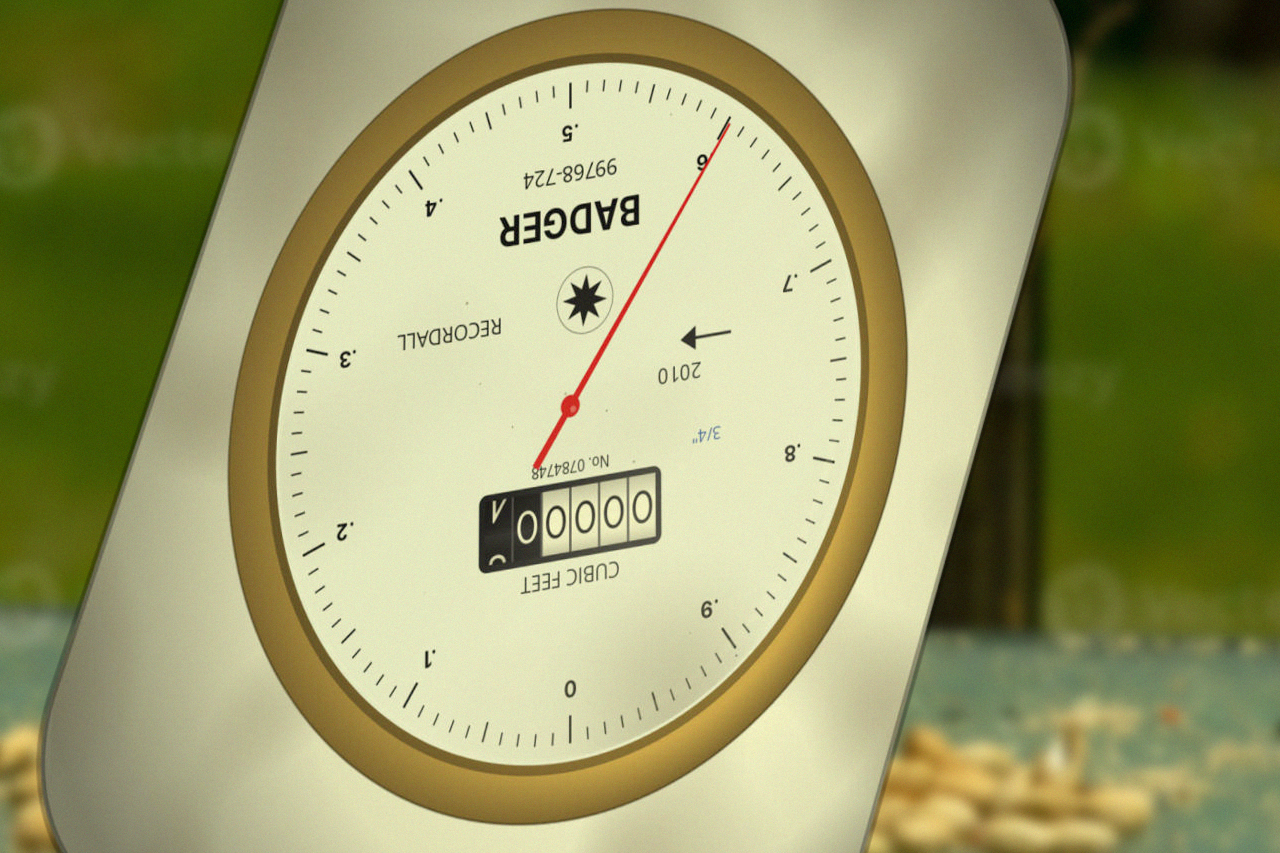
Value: 3.60
